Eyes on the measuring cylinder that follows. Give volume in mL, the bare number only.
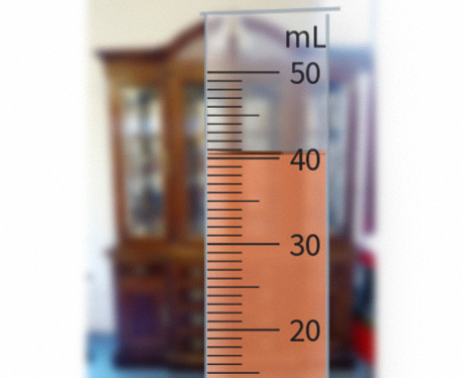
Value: 40.5
